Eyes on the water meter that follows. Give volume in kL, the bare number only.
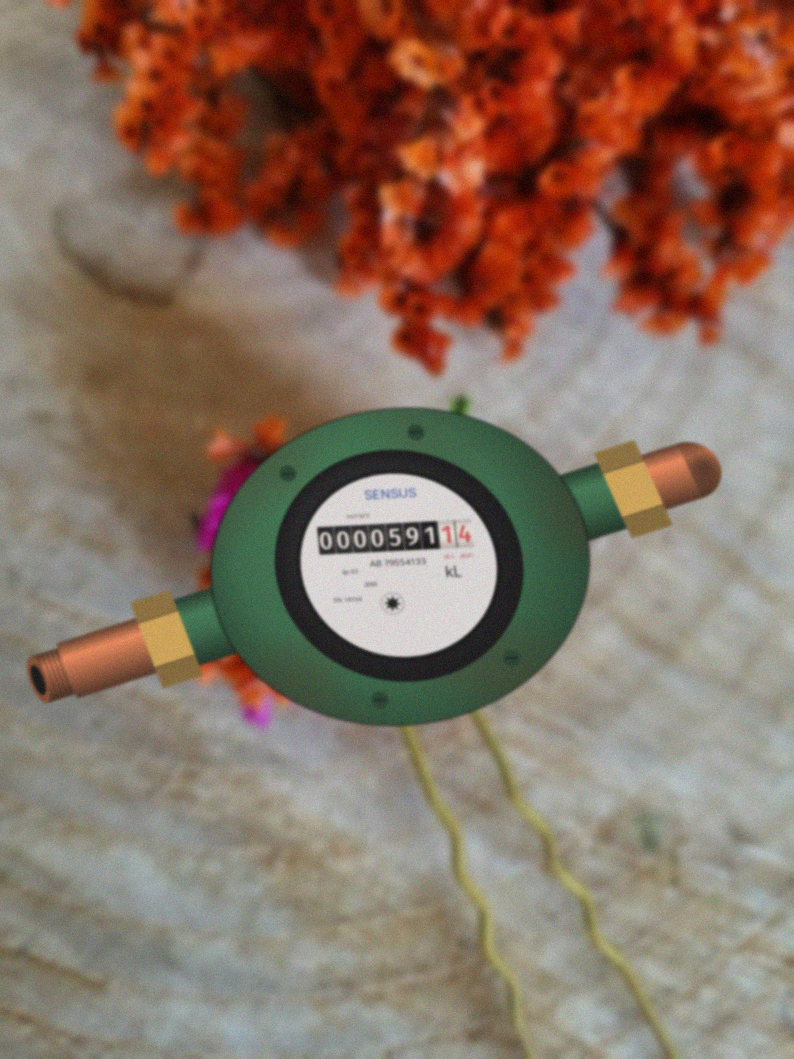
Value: 591.14
